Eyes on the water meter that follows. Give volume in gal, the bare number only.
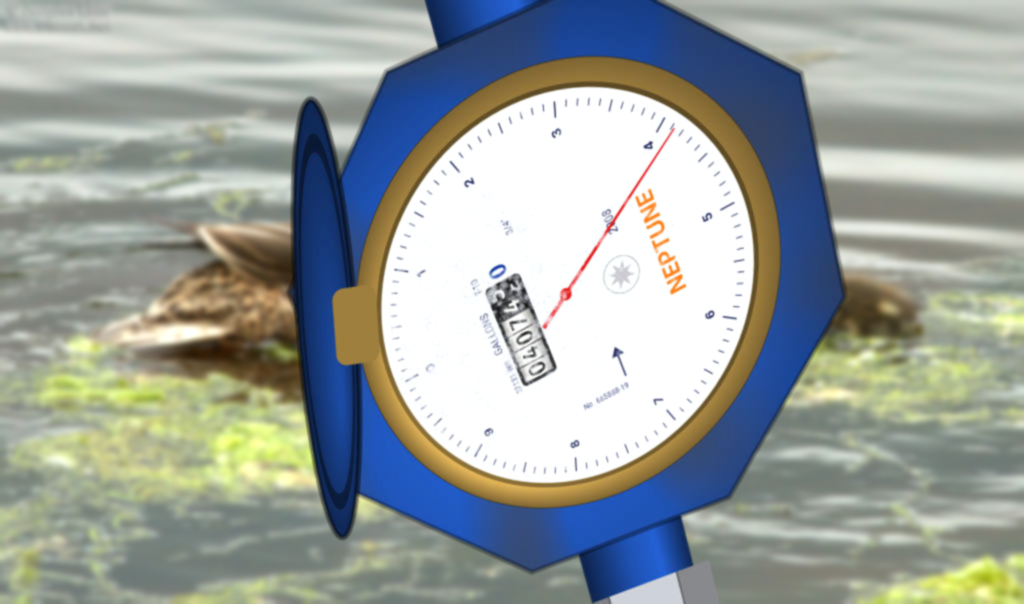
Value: 407454.1
